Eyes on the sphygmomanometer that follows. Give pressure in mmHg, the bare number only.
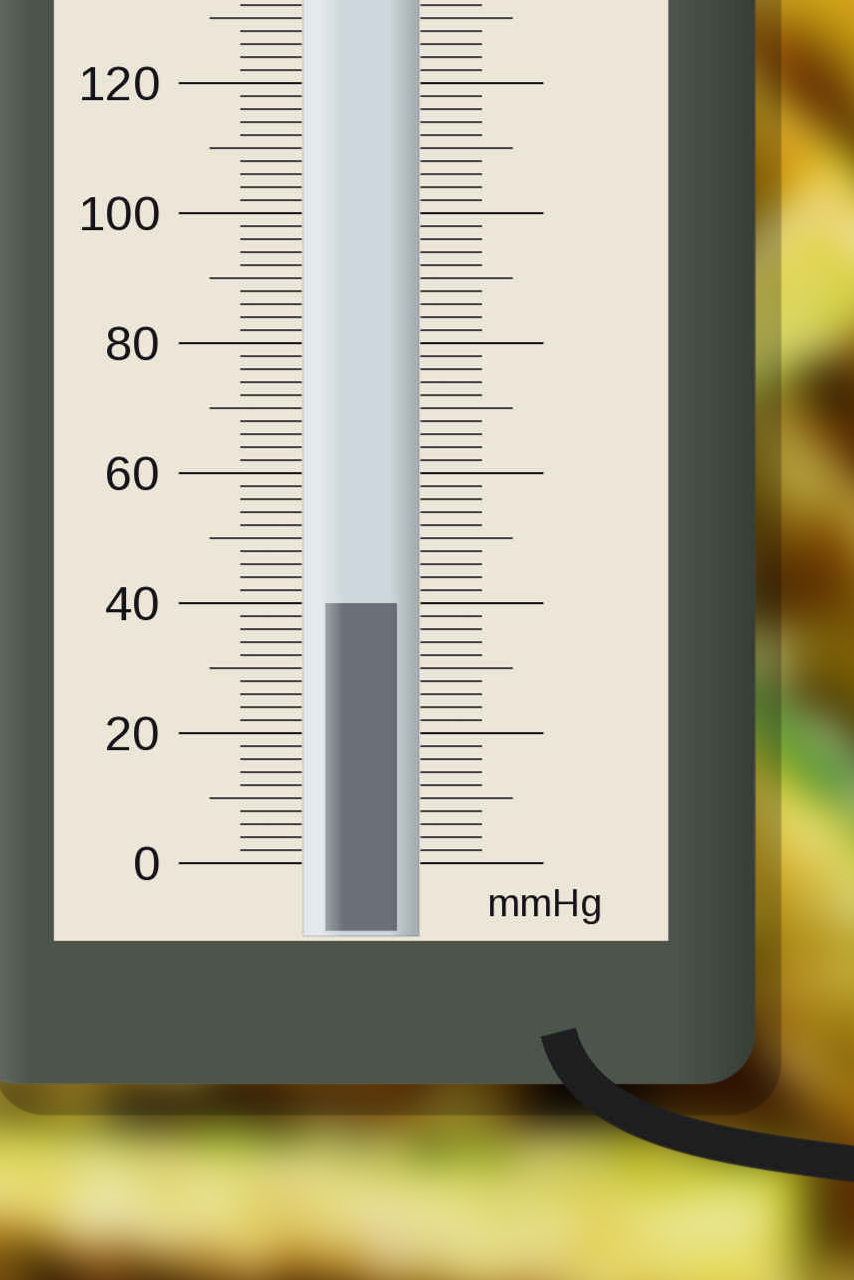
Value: 40
